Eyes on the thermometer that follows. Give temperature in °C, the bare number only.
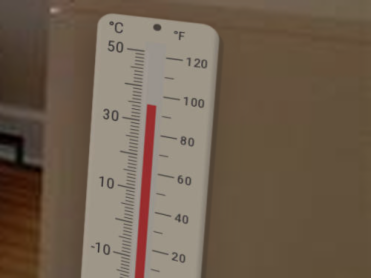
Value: 35
